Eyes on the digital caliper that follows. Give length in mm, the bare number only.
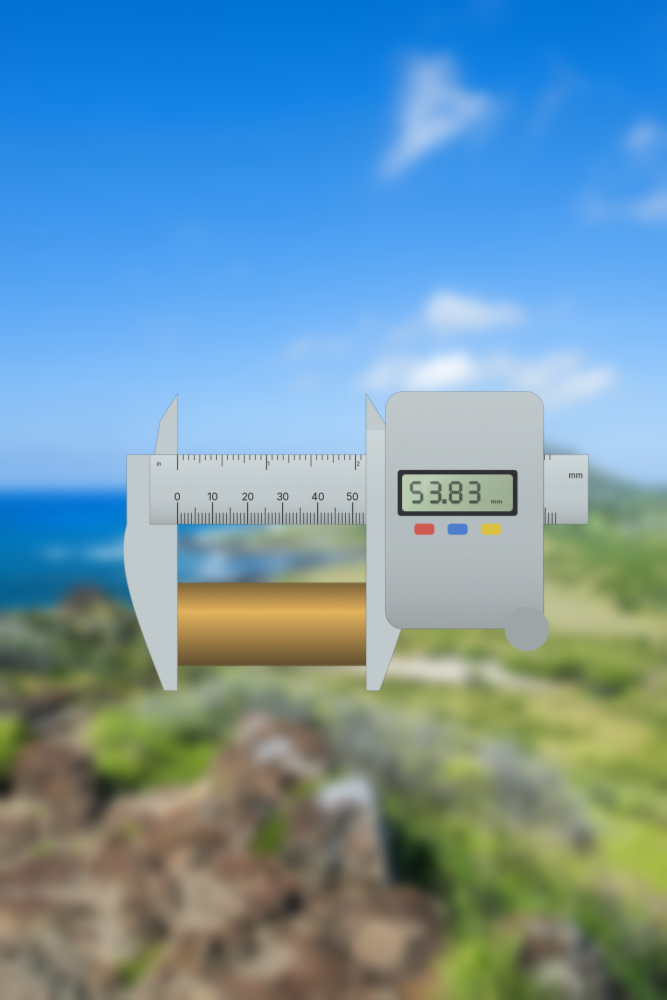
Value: 53.83
